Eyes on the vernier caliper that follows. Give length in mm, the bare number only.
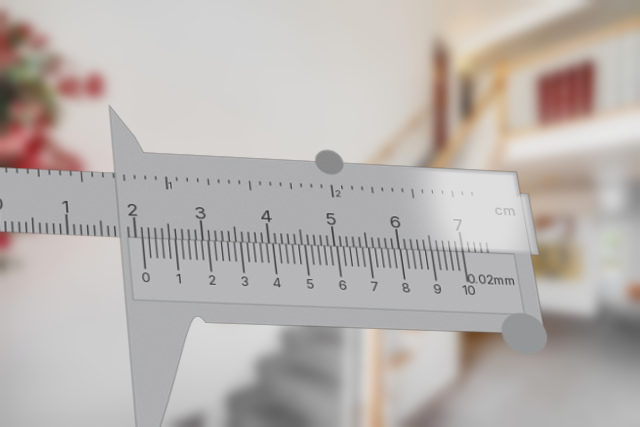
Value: 21.0
